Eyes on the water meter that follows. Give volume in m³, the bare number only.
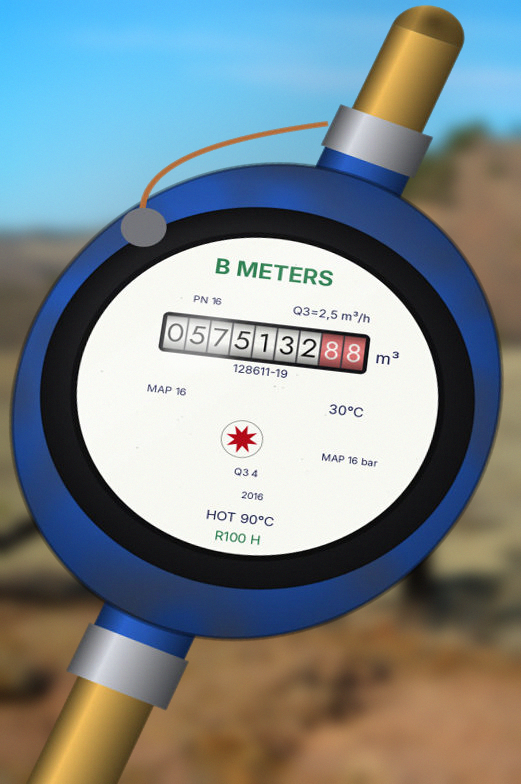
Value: 575132.88
